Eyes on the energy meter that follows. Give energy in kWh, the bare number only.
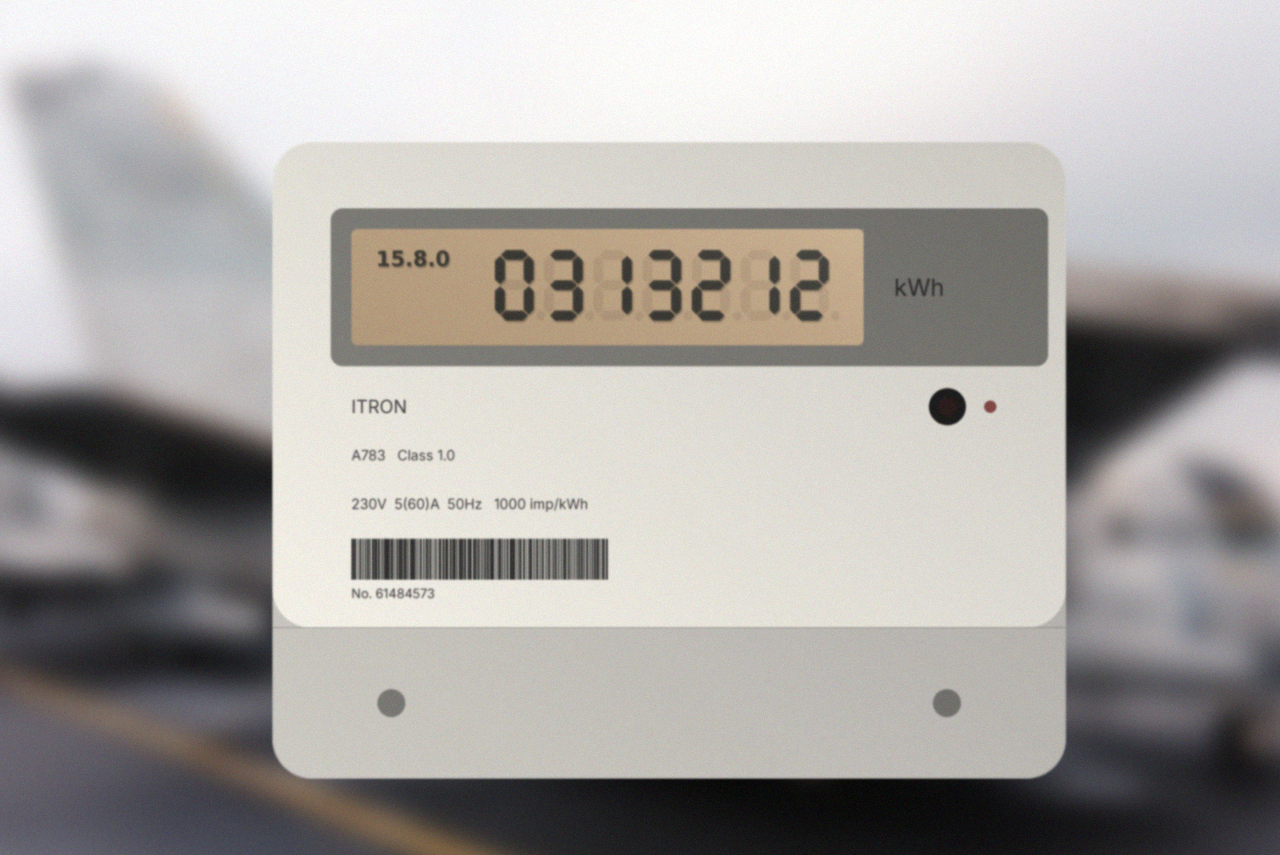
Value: 313212
